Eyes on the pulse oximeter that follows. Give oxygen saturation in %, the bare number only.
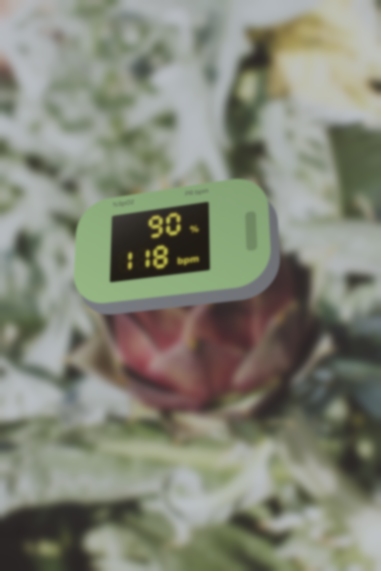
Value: 90
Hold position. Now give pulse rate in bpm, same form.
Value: 118
